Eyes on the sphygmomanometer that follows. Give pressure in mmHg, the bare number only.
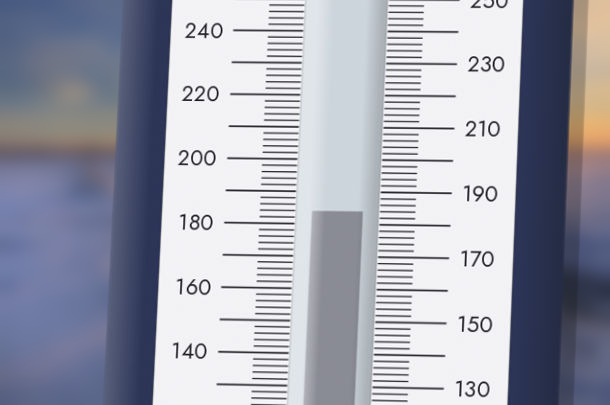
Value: 184
